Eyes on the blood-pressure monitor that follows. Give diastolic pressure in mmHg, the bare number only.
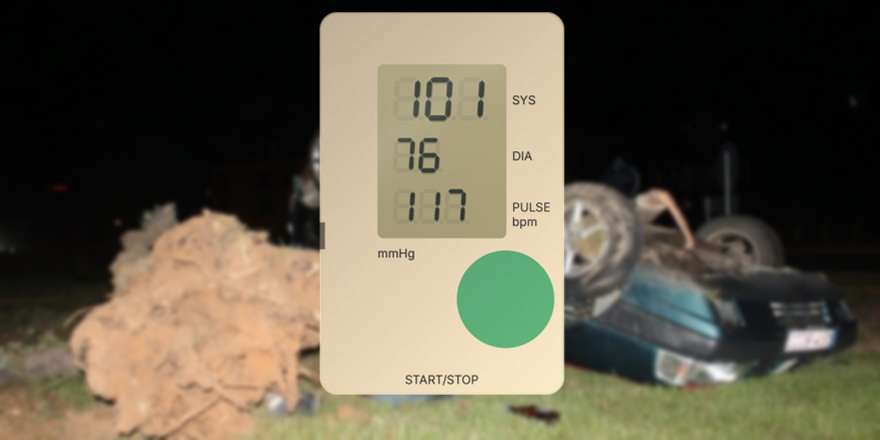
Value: 76
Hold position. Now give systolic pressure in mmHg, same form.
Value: 101
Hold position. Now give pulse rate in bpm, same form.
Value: 117
